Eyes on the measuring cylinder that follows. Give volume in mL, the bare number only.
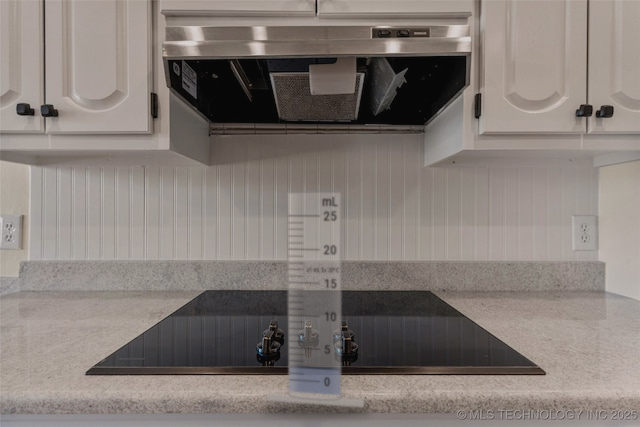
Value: 2
